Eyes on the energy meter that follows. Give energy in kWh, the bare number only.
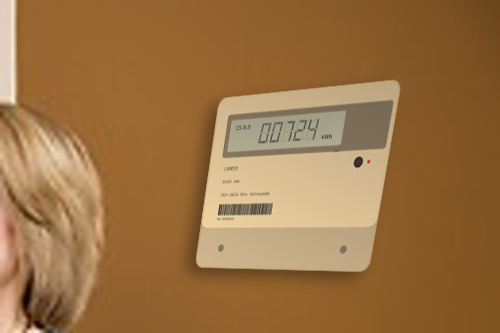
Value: 724
